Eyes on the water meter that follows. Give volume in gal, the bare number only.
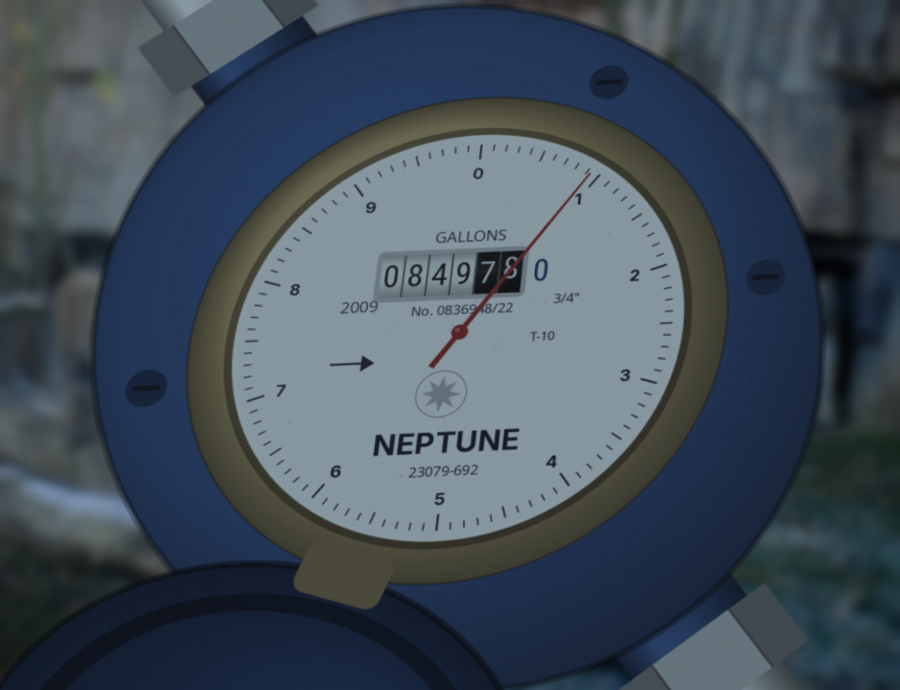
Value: 849780.9
